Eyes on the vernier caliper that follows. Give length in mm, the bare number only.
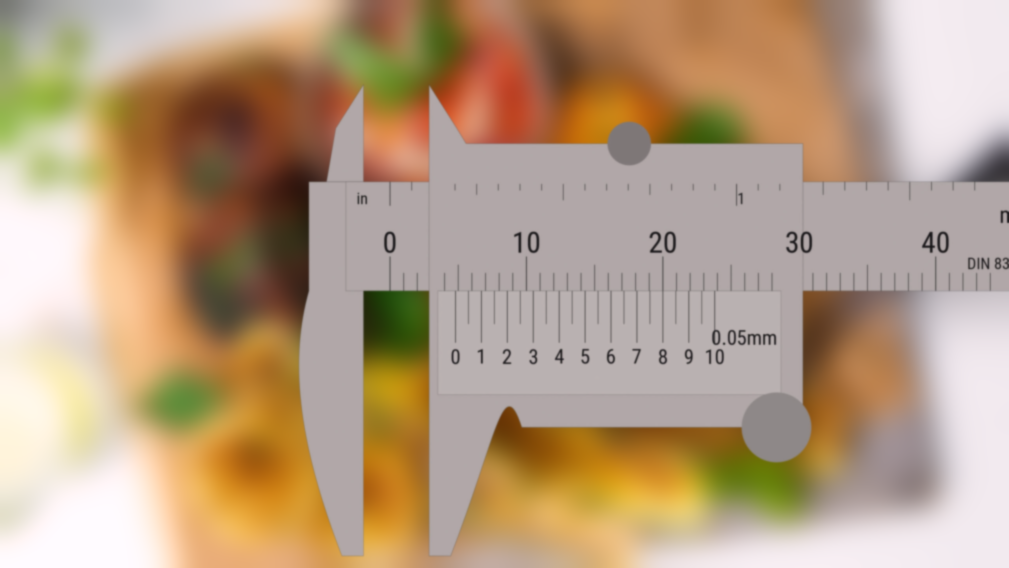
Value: 4.8
